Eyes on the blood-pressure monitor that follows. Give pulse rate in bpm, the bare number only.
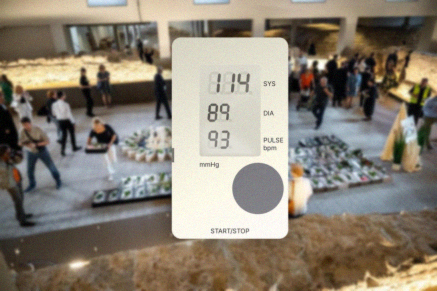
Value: 93
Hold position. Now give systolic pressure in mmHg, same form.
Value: 114
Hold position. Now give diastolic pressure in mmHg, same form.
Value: 89
